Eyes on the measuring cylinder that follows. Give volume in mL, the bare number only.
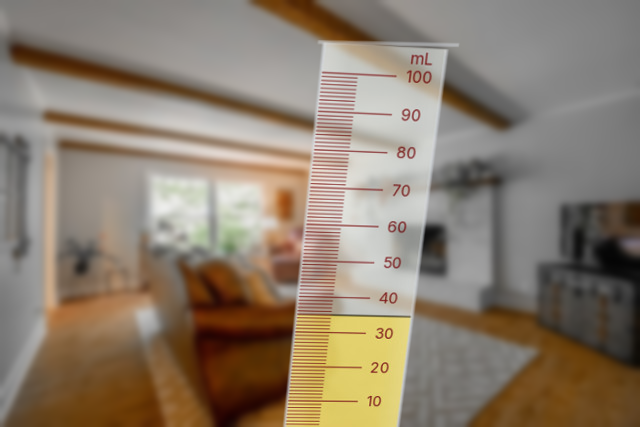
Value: 35
